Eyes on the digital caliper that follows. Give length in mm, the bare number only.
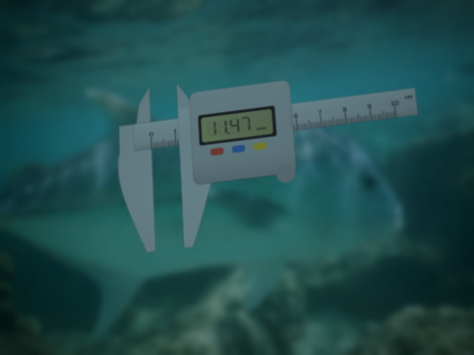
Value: 11.47
